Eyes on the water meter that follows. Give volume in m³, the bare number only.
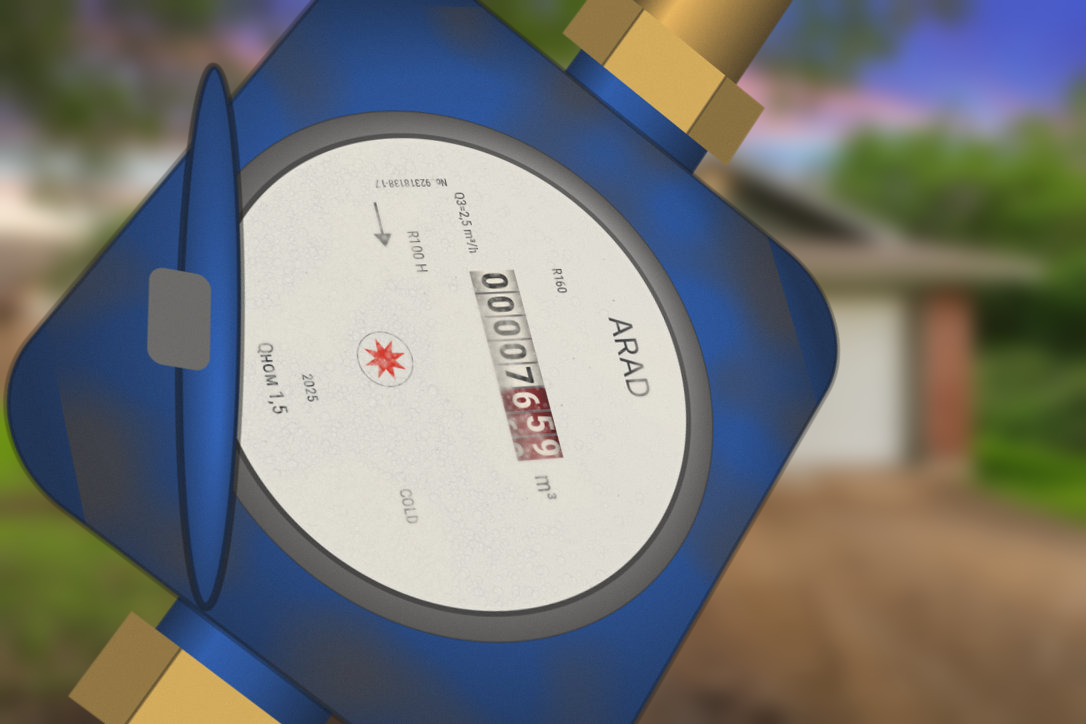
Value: 7.659
